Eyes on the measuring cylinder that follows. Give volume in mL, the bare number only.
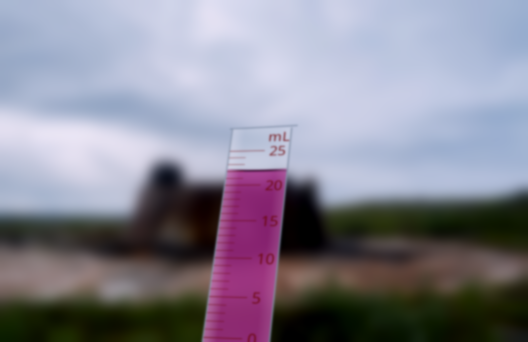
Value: 22
